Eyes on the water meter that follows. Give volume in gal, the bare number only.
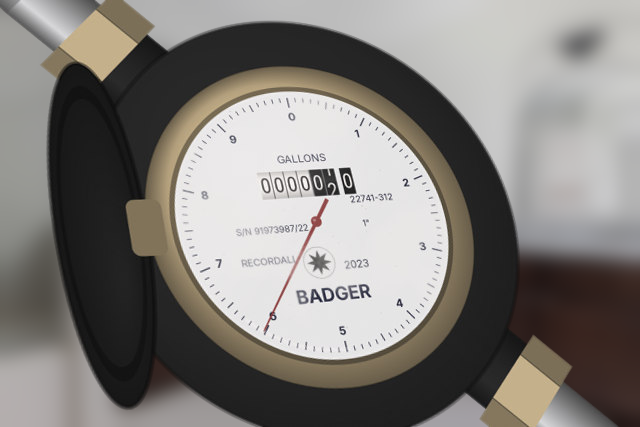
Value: 16.0
